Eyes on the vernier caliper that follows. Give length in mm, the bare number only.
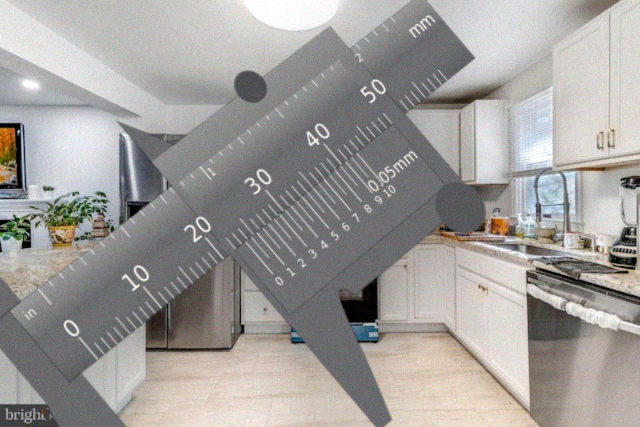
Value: 23.6
